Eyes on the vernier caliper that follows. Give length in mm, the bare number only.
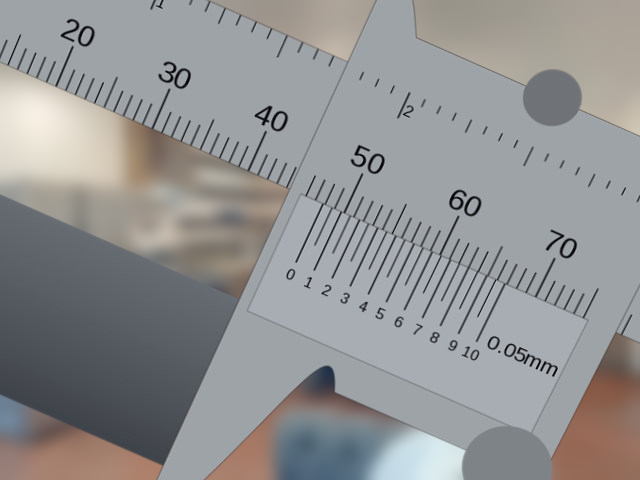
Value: 47.8
